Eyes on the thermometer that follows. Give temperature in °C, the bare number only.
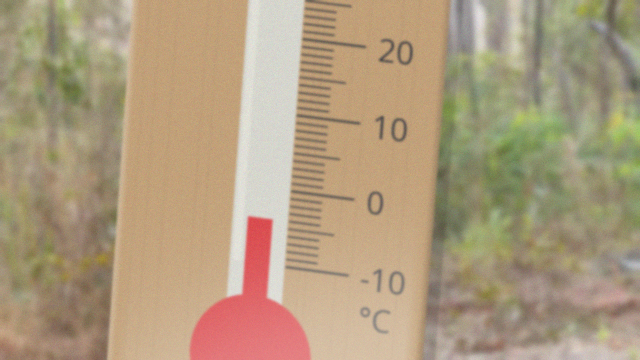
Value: -4
